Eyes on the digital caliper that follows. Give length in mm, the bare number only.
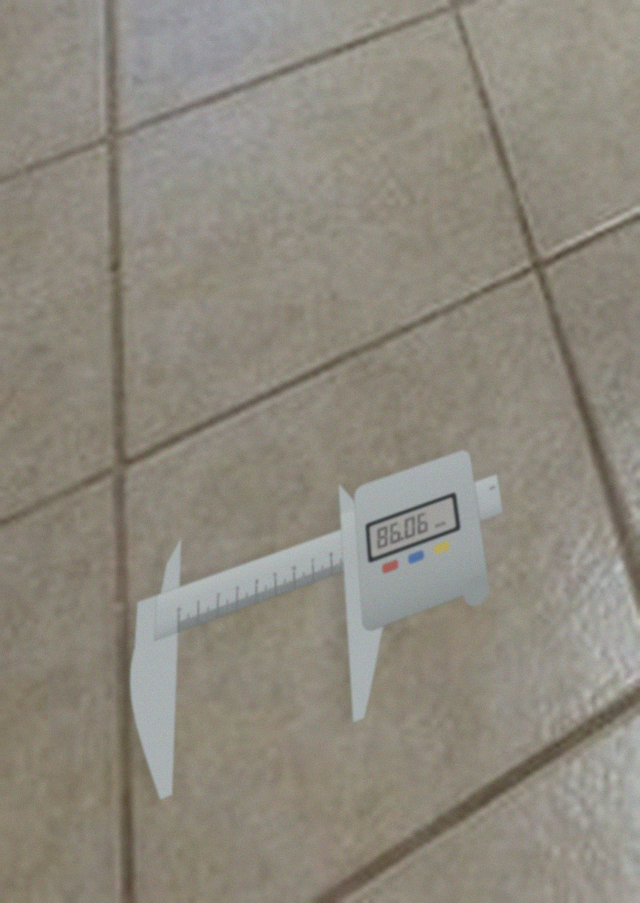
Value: 86.06
